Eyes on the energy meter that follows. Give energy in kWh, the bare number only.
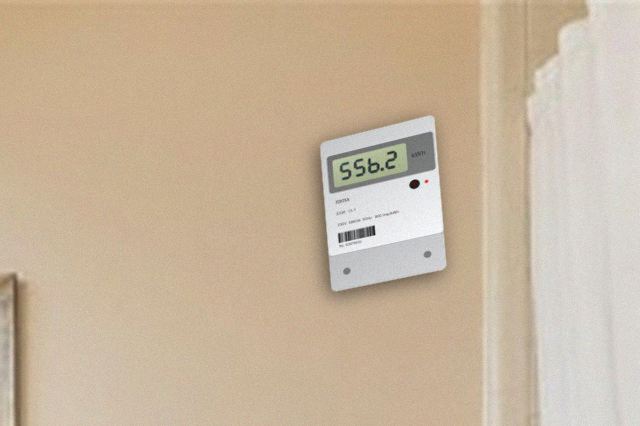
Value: 556.2
